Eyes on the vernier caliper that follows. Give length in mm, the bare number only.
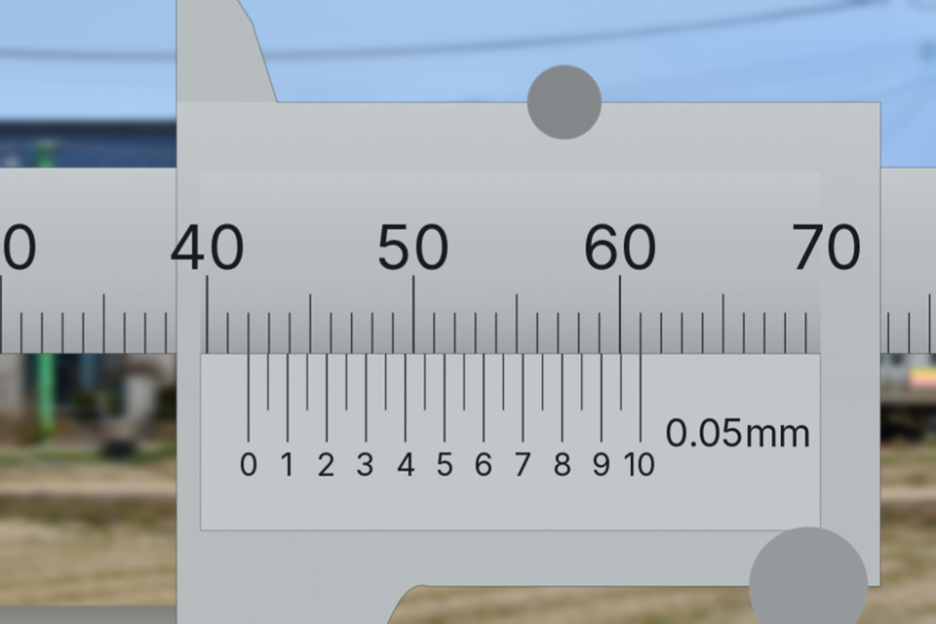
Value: 42.0
